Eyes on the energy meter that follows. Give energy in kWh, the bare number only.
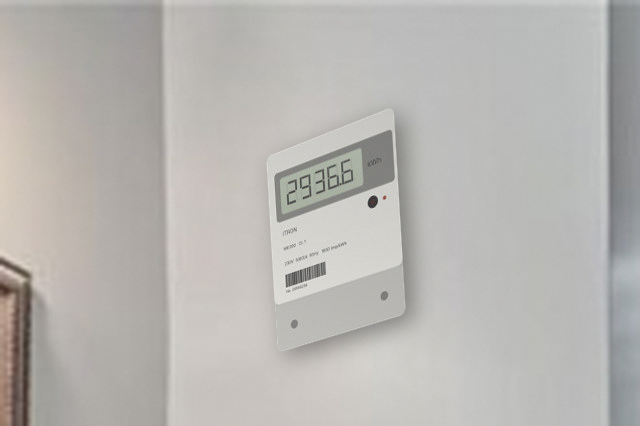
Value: 2936.6
